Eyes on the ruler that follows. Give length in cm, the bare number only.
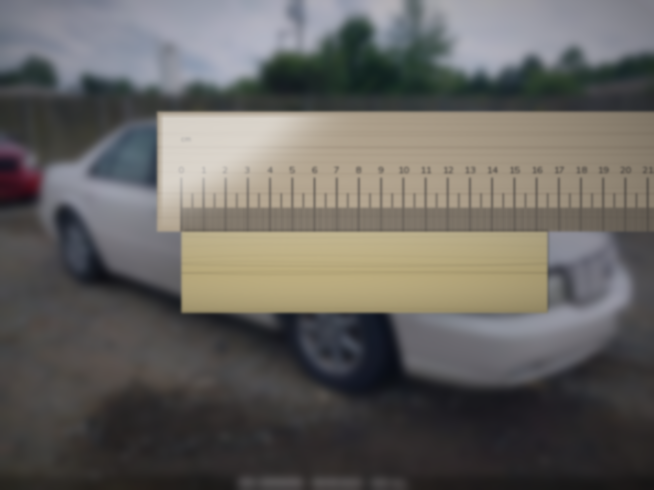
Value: 16.5
